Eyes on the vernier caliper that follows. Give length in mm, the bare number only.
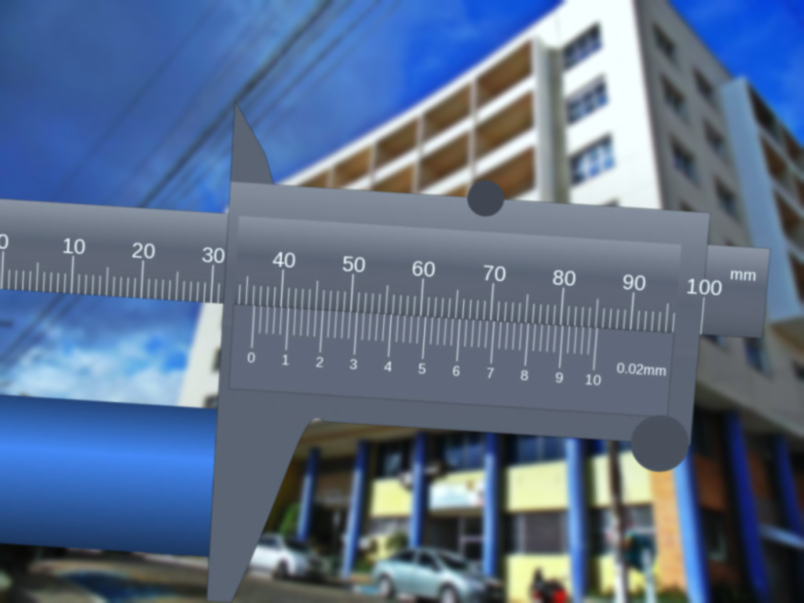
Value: 36.2
